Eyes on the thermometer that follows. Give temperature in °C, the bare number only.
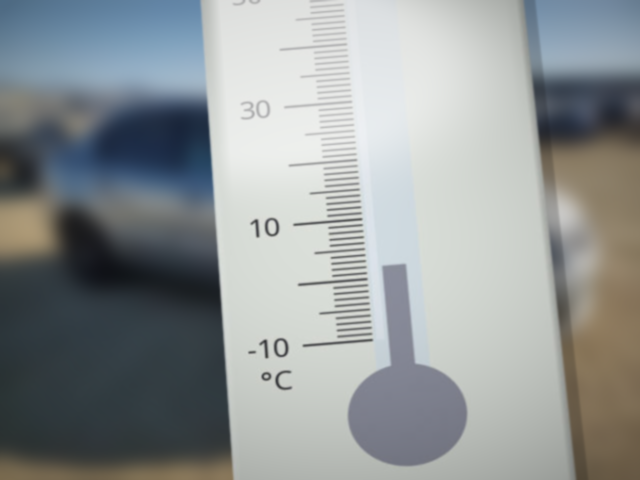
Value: 2
